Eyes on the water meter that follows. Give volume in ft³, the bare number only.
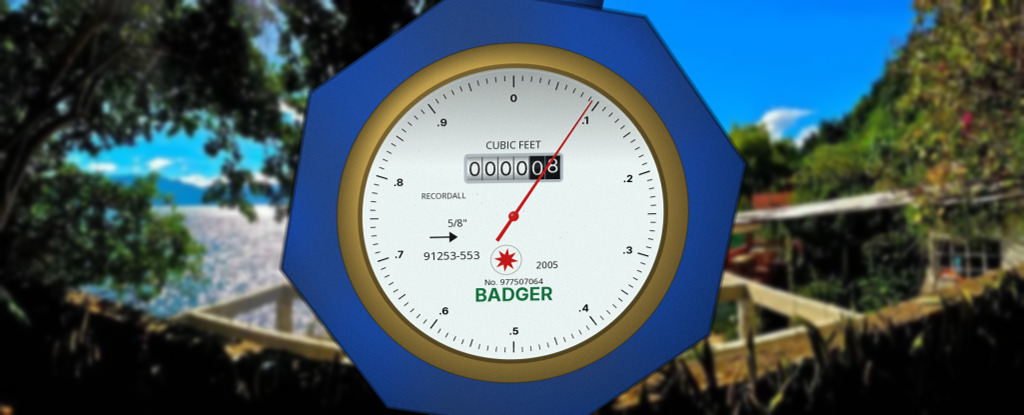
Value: 8.09
